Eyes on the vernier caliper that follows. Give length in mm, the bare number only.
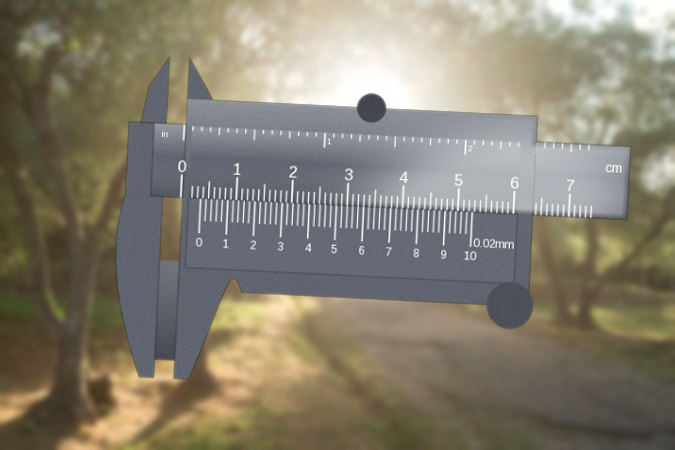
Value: 3.6
